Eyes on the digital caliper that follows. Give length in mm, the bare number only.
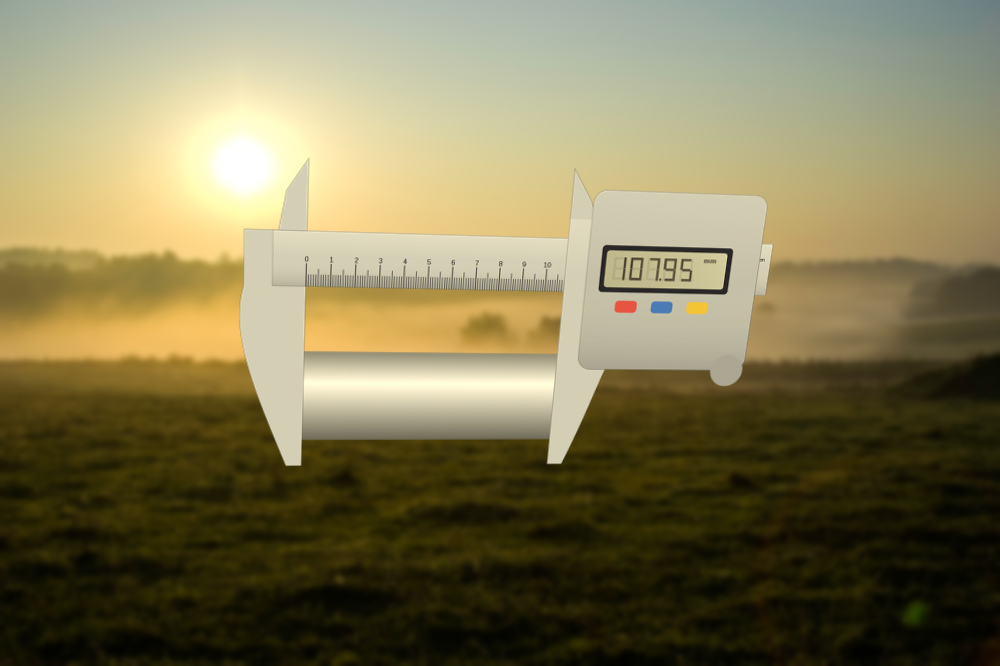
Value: 107.95
